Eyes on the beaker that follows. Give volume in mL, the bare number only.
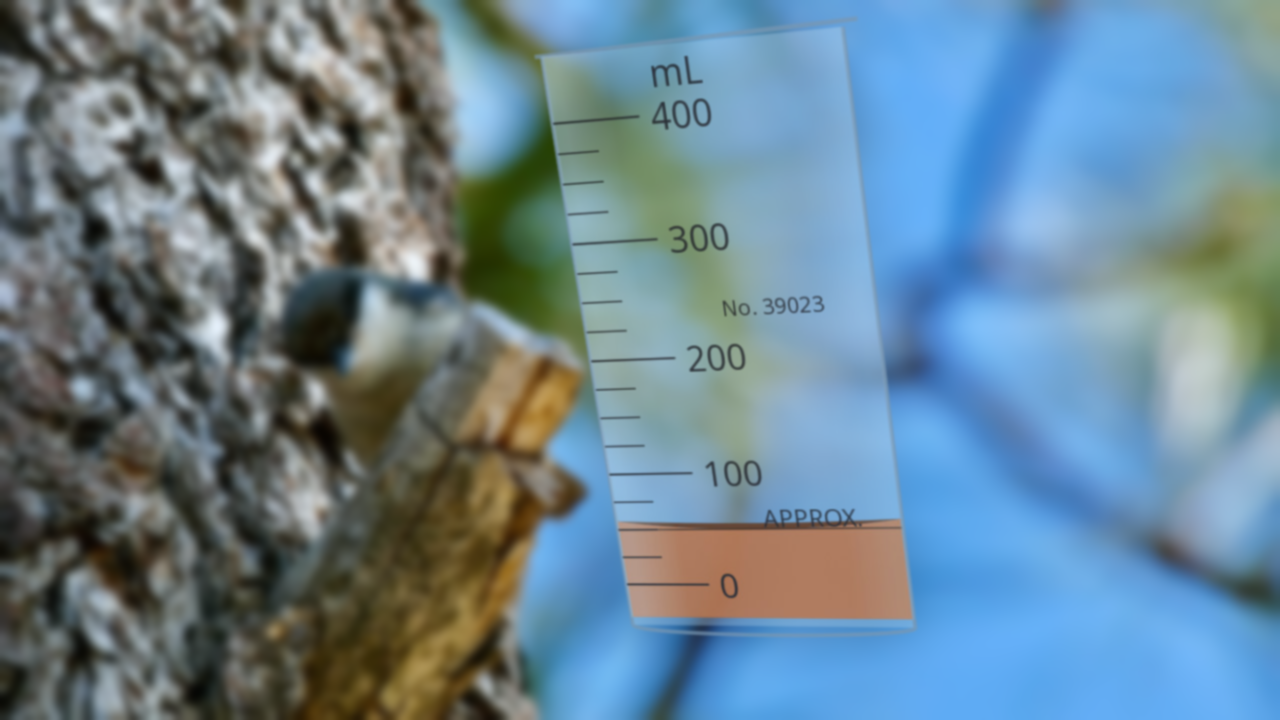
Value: 50
